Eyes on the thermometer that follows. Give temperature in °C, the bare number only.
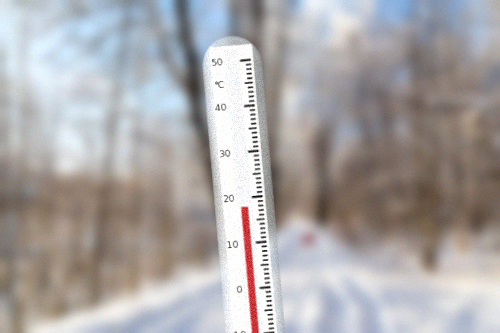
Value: 18
